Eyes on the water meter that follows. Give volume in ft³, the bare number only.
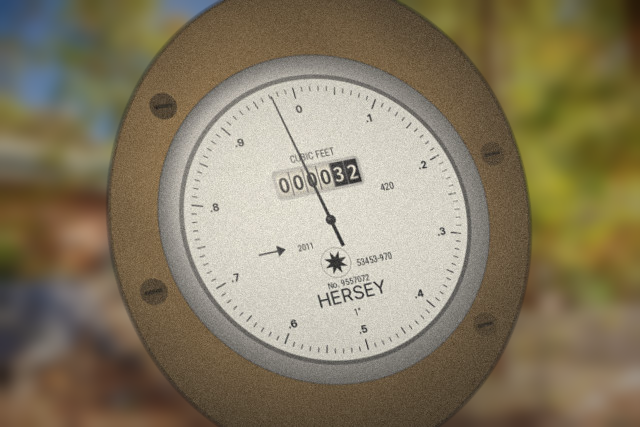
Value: 31.97
